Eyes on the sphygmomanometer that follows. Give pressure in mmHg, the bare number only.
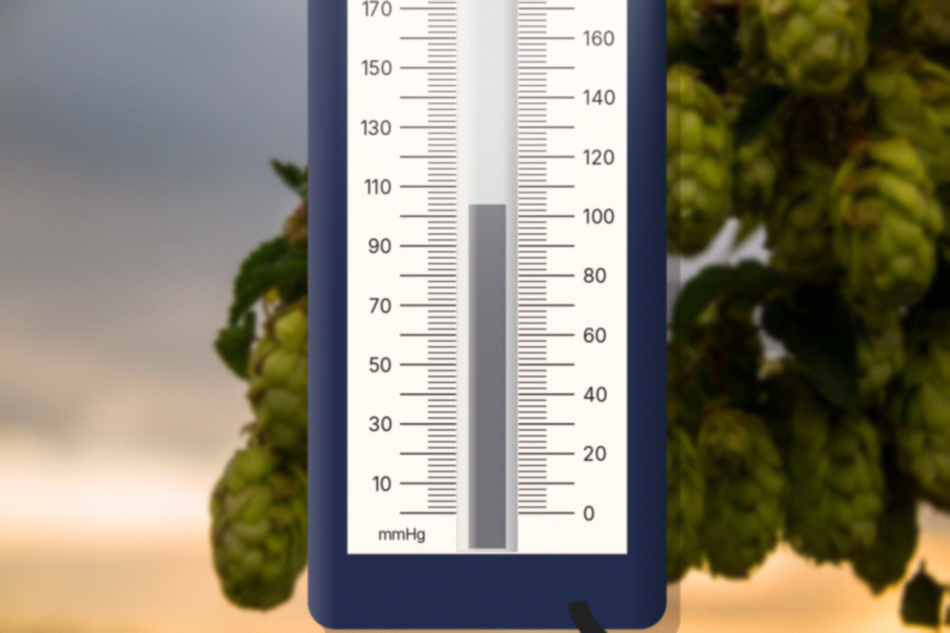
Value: 104
